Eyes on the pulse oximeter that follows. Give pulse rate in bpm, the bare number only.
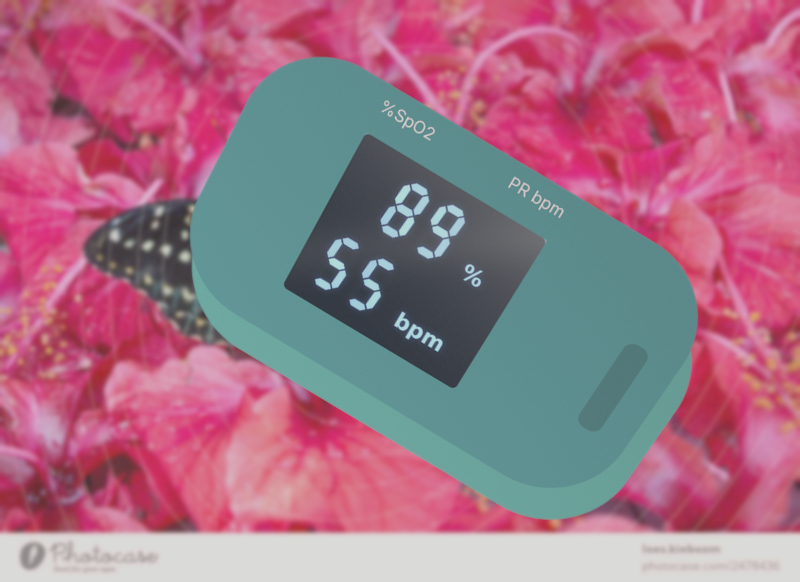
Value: 55
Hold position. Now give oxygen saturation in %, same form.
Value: 89
